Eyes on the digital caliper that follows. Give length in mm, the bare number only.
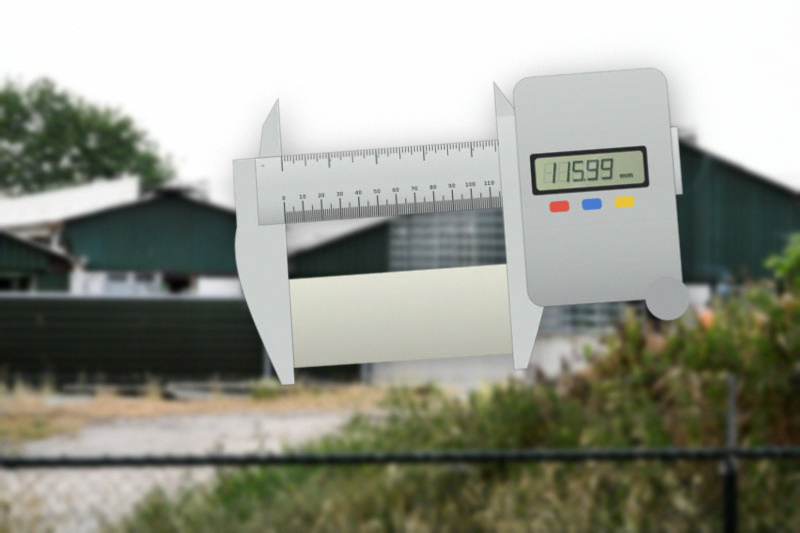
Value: 115.99
